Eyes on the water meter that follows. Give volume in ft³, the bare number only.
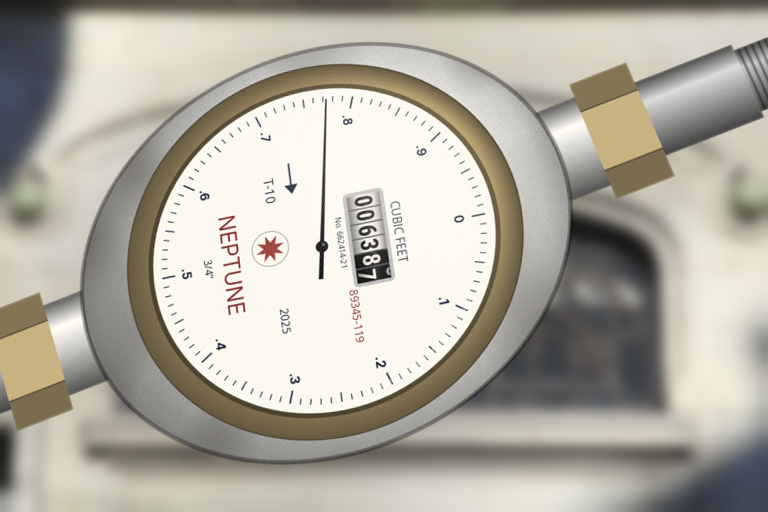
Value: 6386.77
